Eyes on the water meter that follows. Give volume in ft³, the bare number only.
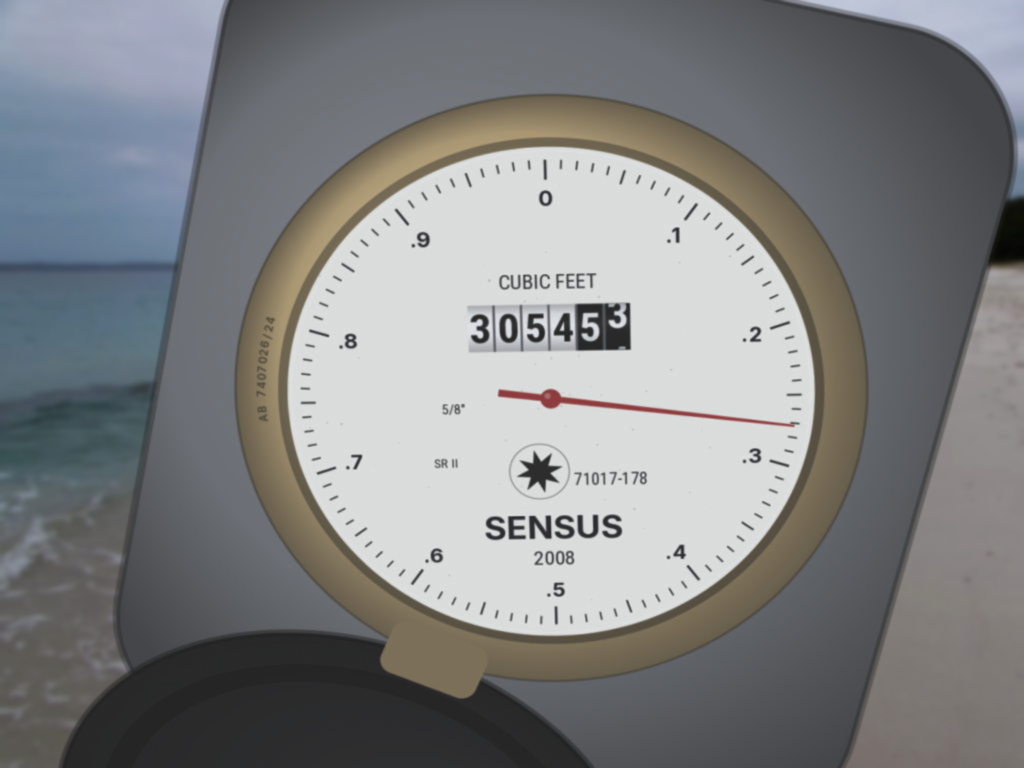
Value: 305453.27
